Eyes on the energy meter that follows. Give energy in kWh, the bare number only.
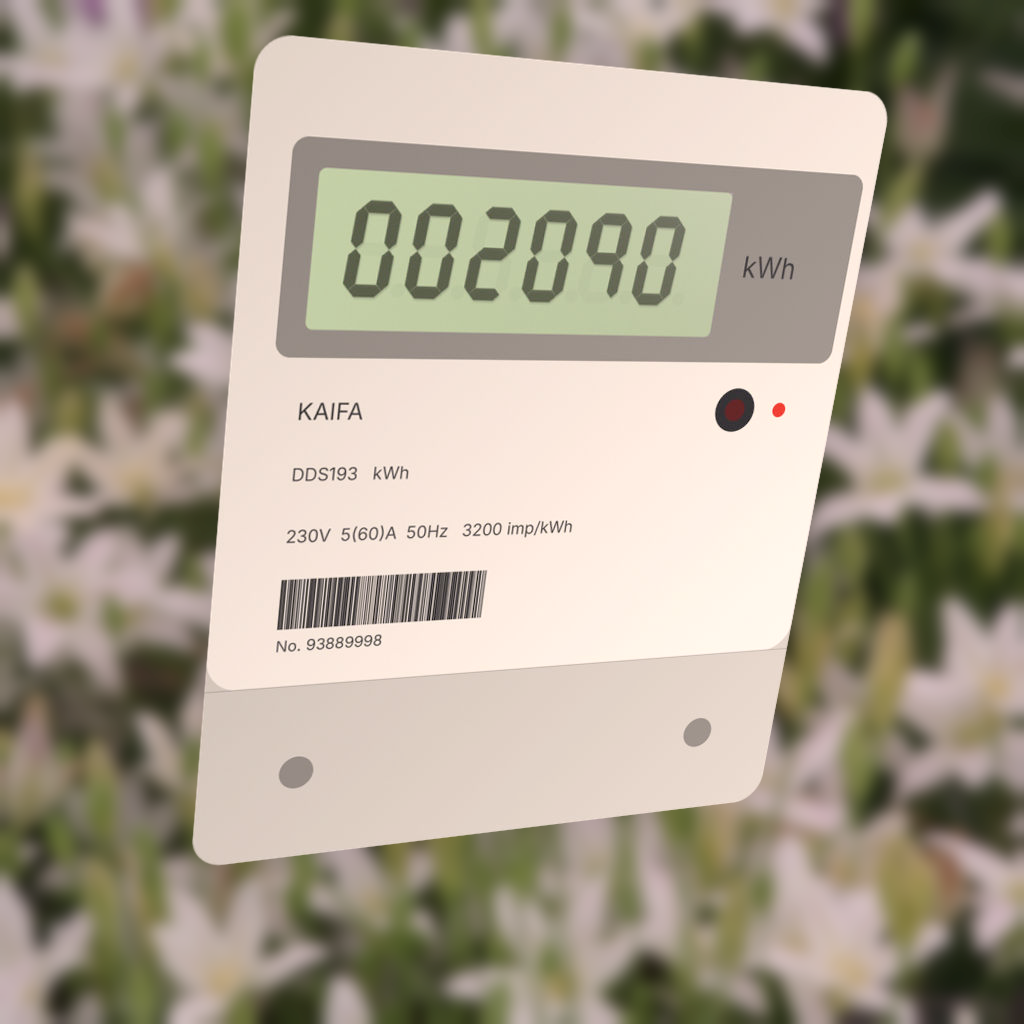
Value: 2090
